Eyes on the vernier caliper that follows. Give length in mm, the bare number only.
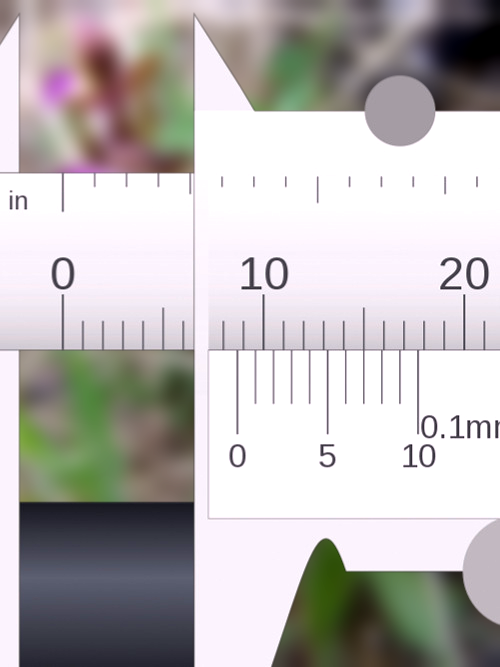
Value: 8.7
